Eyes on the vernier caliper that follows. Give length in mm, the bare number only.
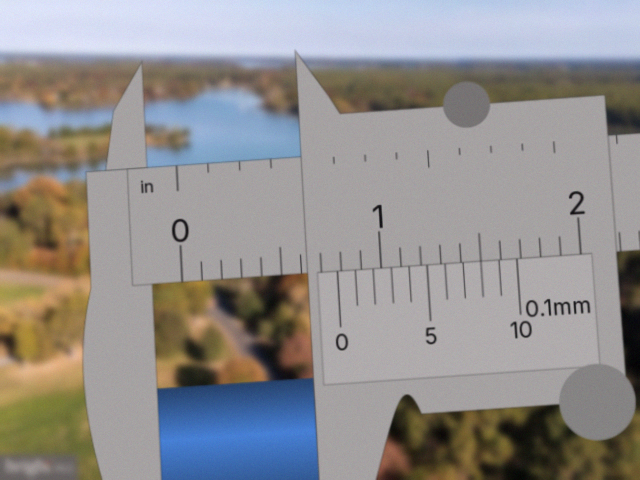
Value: 7.8
